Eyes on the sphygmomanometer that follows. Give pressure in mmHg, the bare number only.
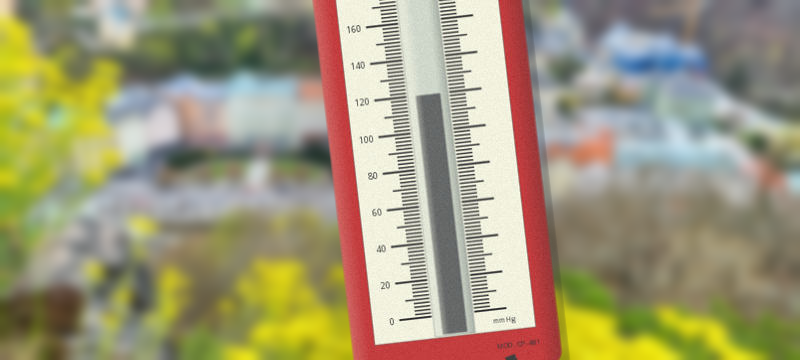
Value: 120
